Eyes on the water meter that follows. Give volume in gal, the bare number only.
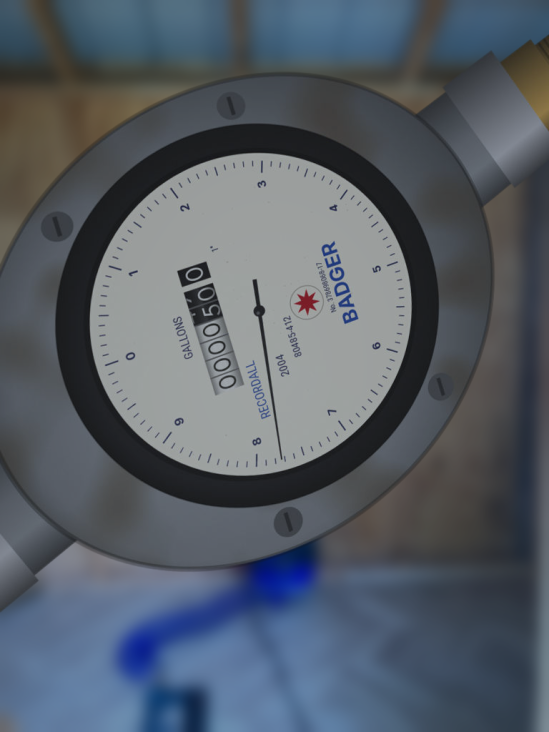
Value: 497.7
